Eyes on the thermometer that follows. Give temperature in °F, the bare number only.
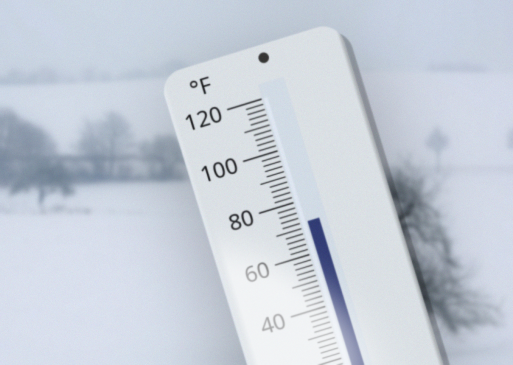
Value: 72
